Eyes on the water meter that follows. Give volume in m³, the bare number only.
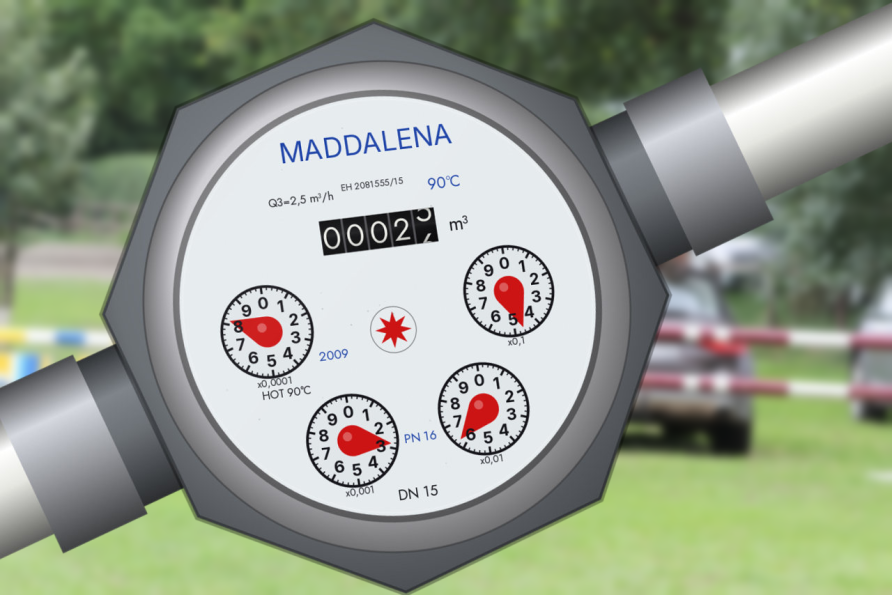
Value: 25.4628
